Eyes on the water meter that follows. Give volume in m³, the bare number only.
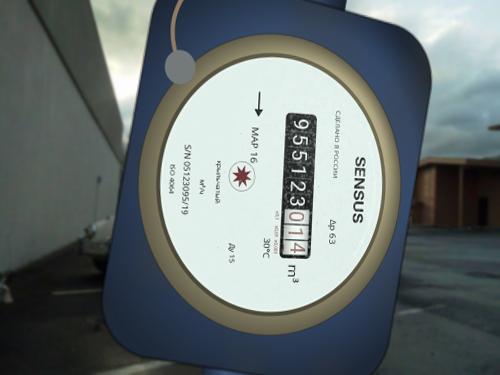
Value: 955123.014
